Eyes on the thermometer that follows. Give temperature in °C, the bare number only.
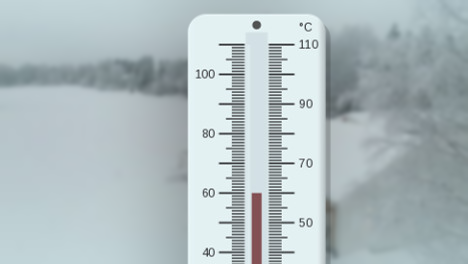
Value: 60
